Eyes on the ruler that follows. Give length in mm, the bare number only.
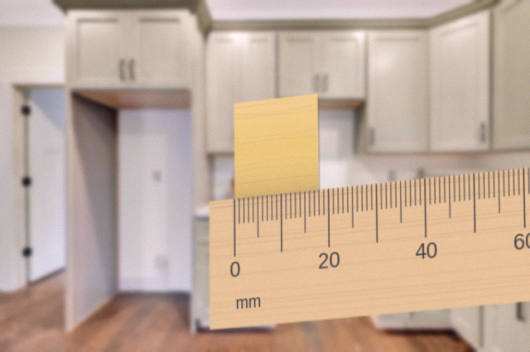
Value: 18
